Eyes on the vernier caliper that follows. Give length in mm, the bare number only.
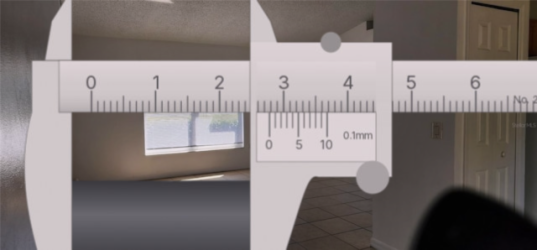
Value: 27.8
